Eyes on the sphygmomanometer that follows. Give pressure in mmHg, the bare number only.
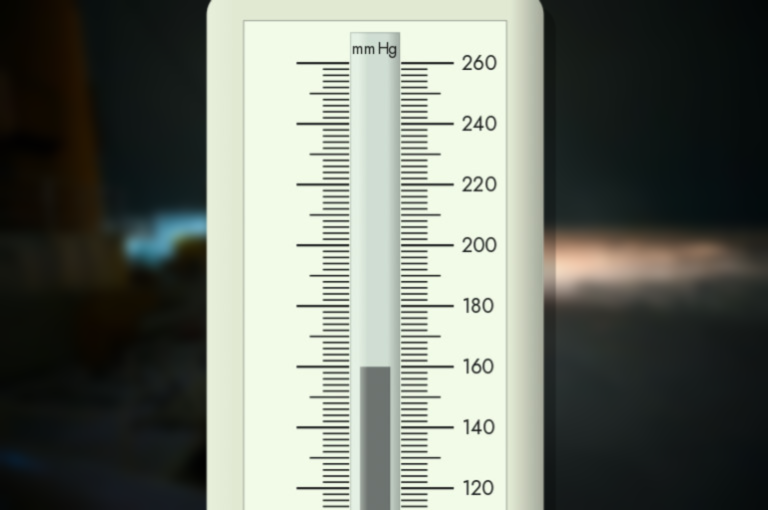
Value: 160
